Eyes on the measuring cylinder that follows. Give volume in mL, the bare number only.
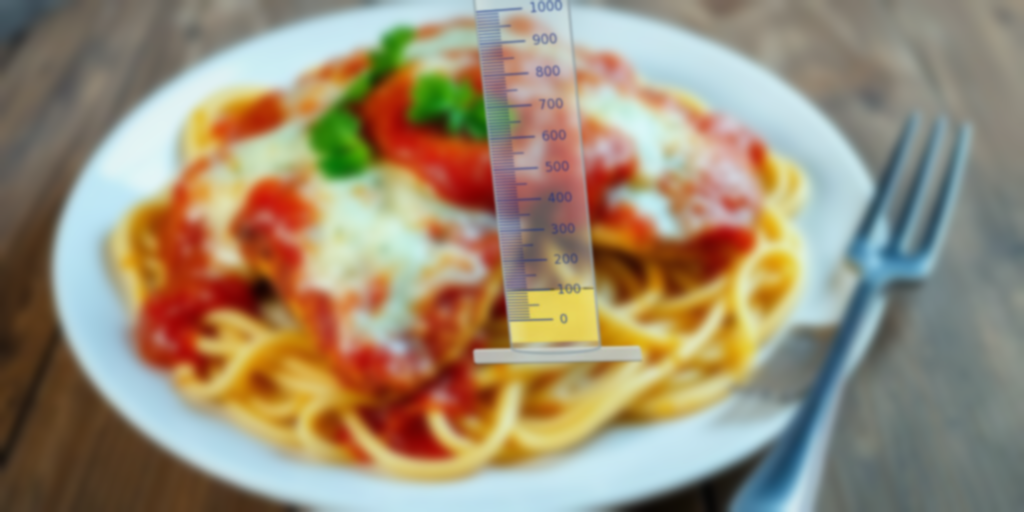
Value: 100
